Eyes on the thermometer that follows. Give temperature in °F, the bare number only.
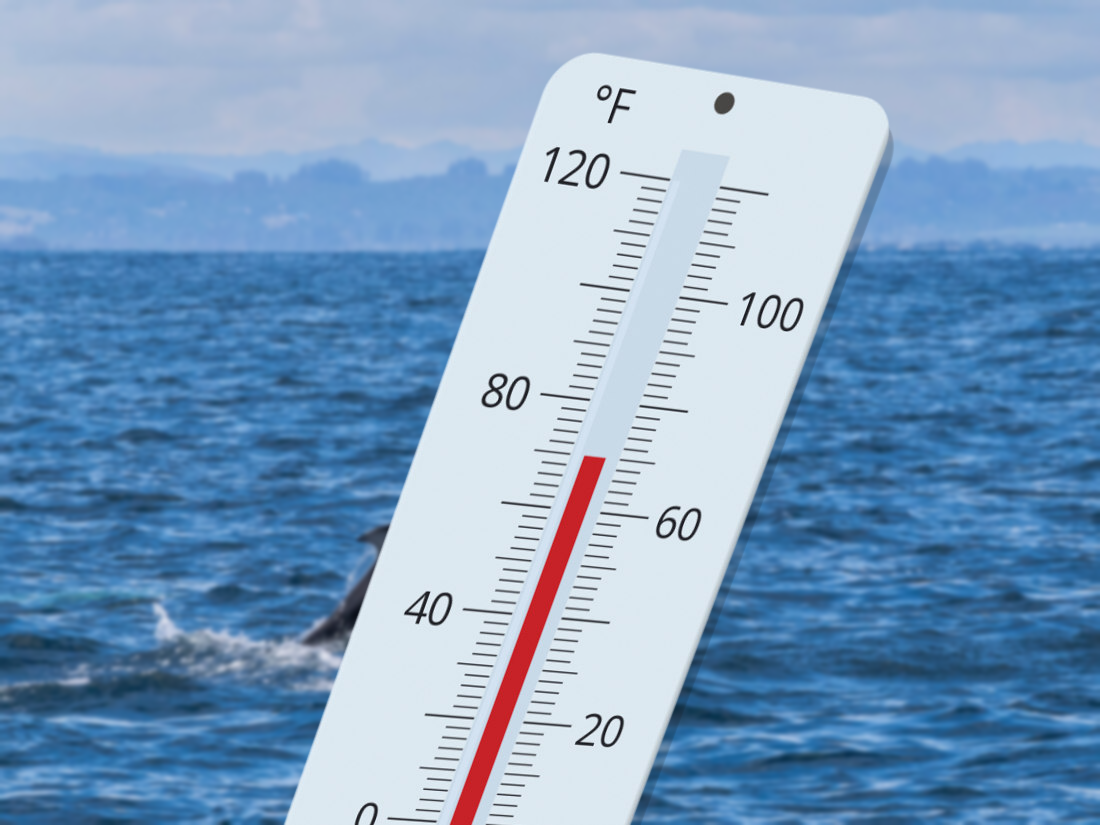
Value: 70
